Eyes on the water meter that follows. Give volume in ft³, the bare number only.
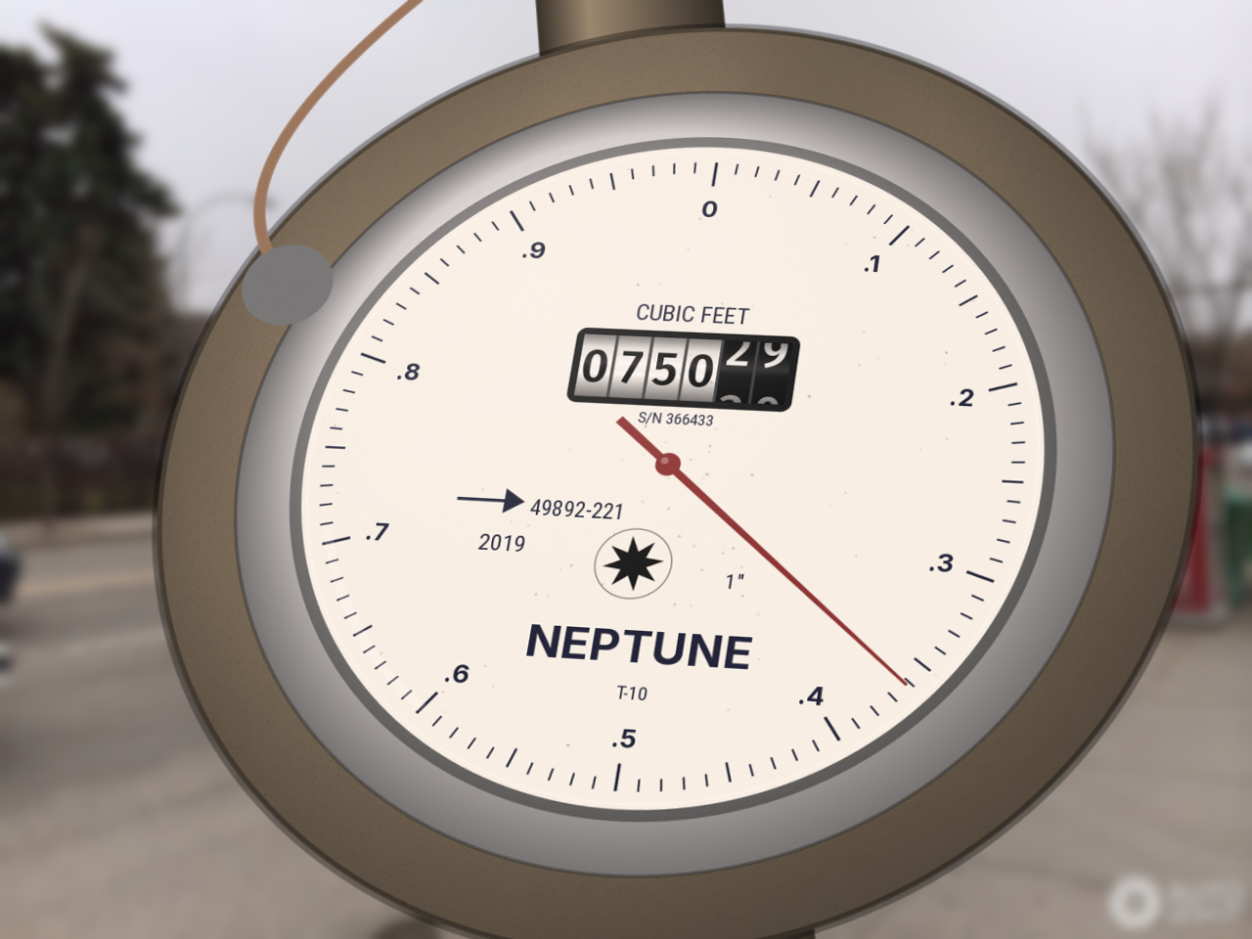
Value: 75029.36
